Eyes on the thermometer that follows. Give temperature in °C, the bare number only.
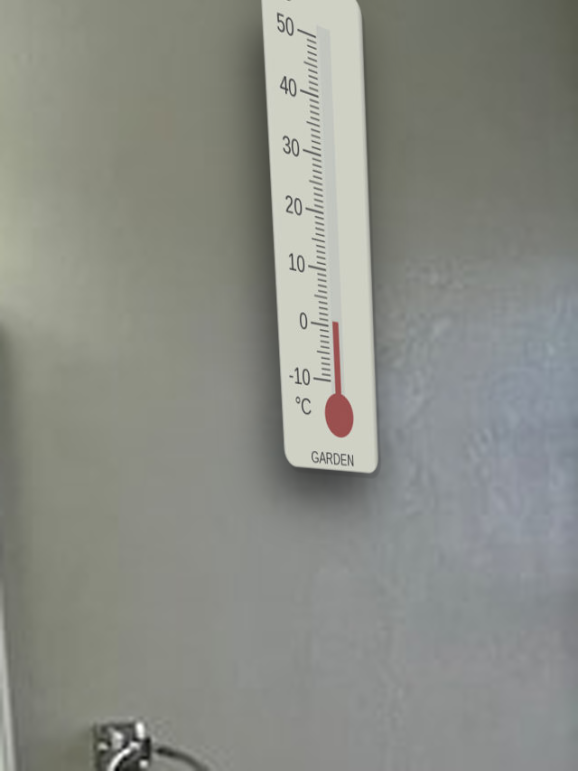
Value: 1
